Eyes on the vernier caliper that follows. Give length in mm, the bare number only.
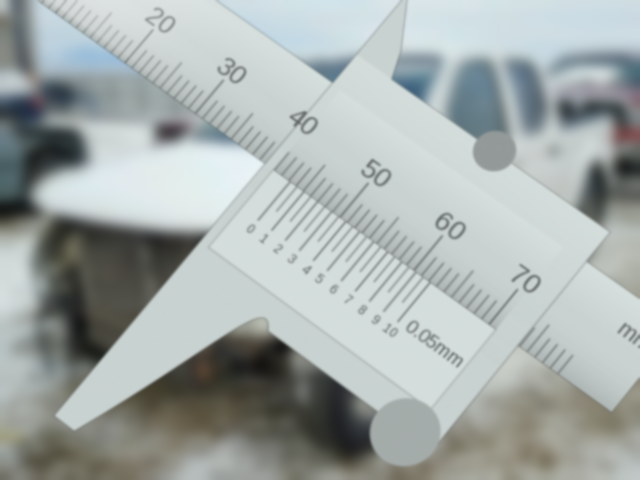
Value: 43.2
